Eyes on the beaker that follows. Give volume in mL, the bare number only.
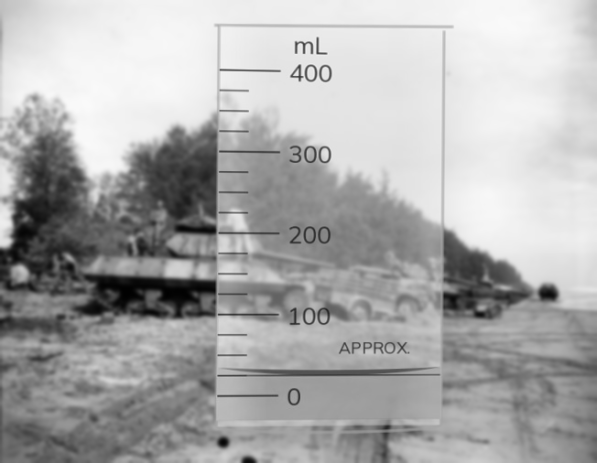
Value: 25
